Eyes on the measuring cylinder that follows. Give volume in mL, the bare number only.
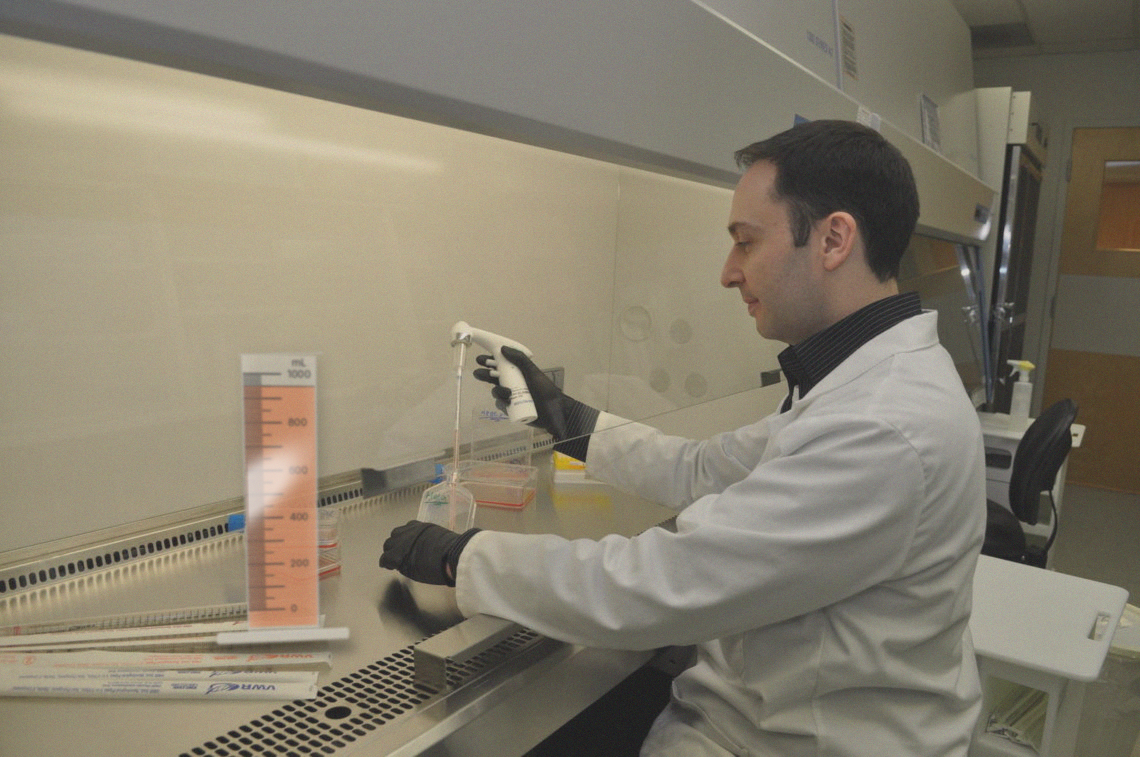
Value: 950
